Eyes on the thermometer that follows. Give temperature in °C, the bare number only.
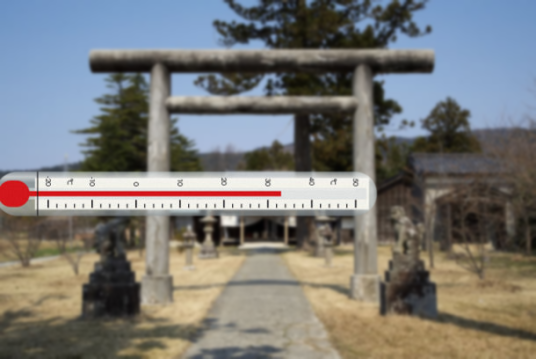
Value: 33
